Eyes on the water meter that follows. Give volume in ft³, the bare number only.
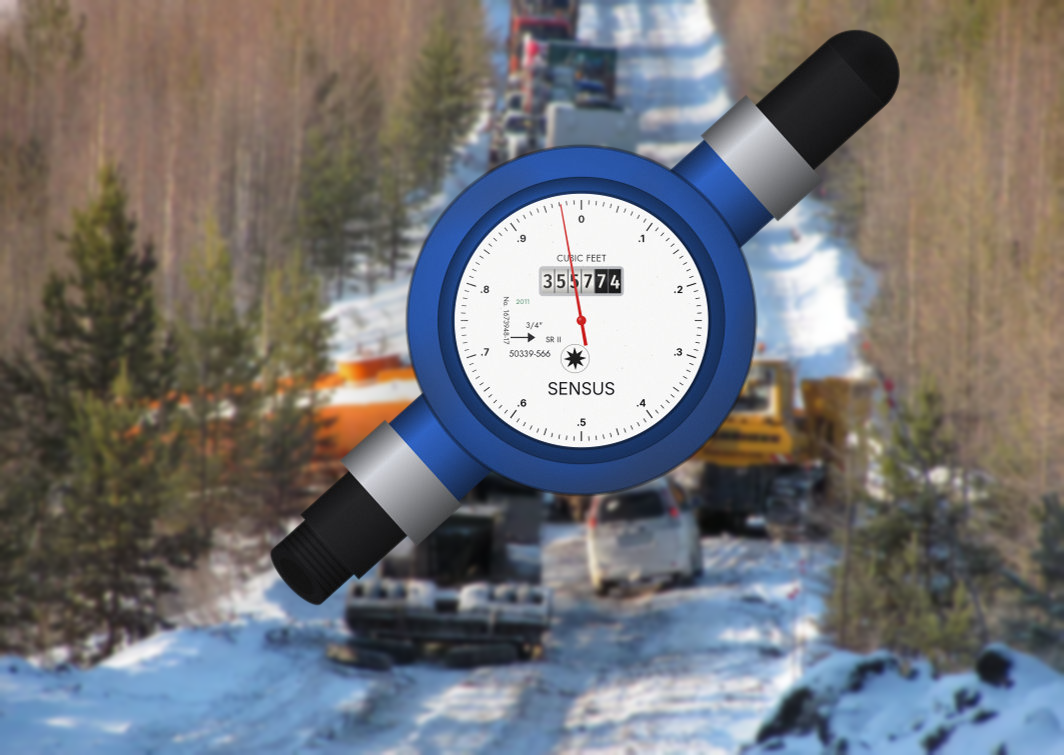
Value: 355773.97
